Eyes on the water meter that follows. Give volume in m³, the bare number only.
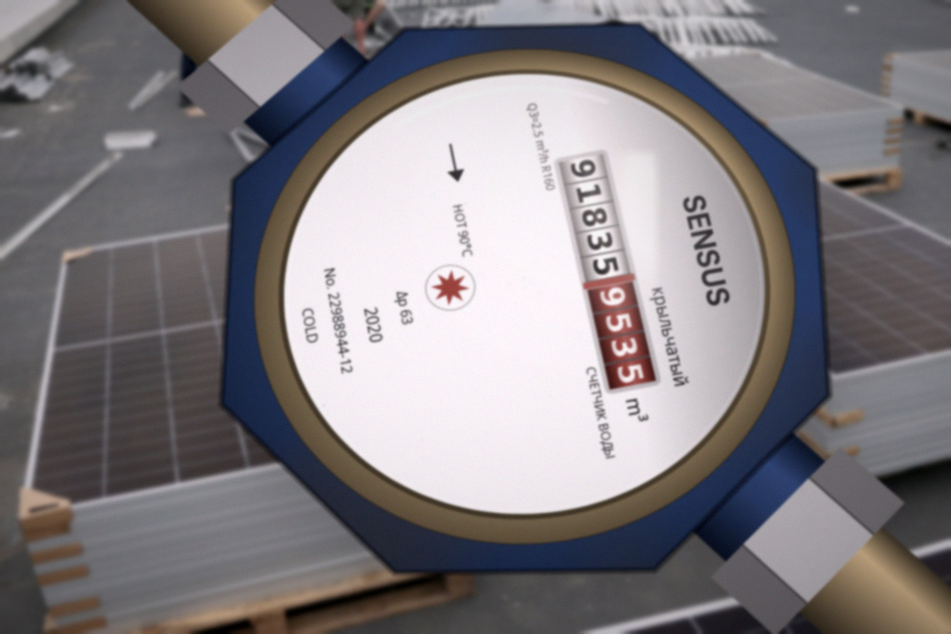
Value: 91835.9535
